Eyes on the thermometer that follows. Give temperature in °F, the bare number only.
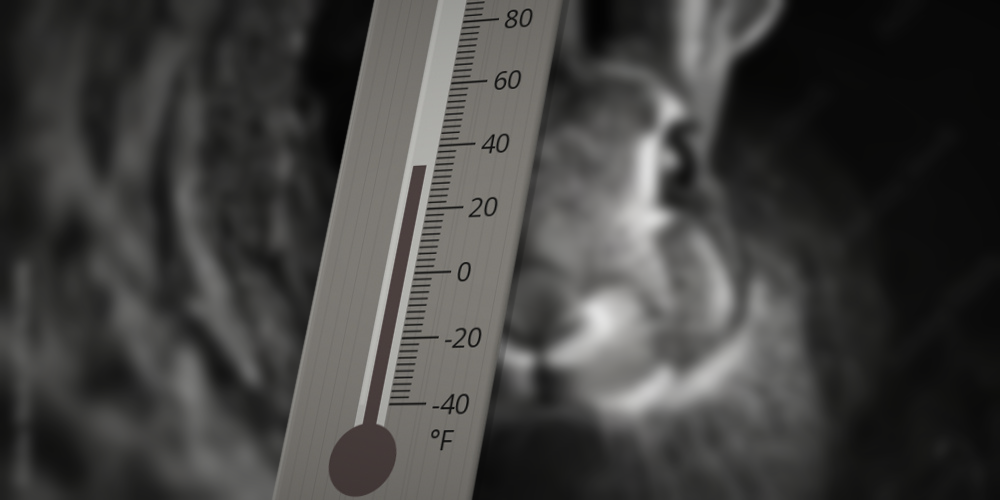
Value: 34
